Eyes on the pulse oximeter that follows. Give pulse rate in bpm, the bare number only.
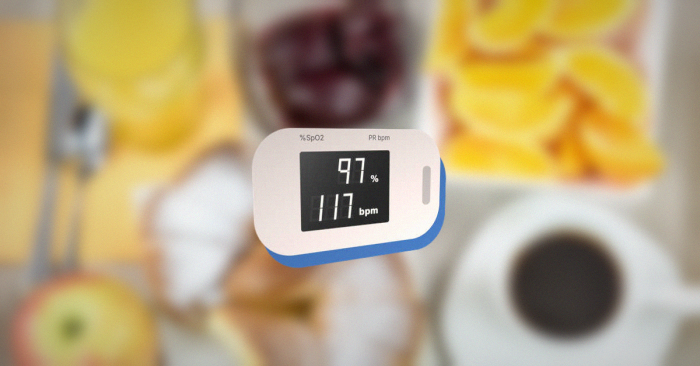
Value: 117
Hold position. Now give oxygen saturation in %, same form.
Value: 97
